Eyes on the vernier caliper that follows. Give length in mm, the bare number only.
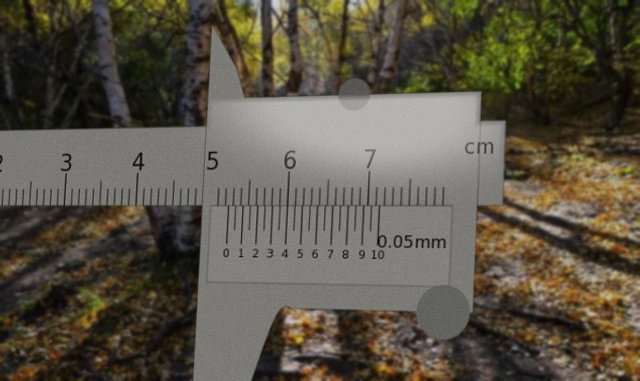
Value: 52.4
